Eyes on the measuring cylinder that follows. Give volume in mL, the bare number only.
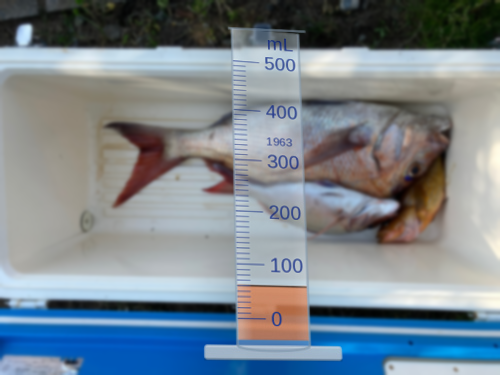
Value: 60
